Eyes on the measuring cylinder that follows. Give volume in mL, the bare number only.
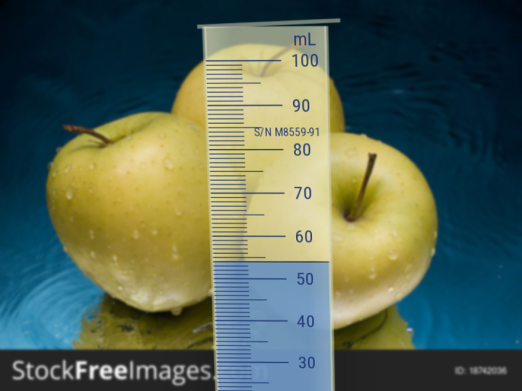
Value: 54
